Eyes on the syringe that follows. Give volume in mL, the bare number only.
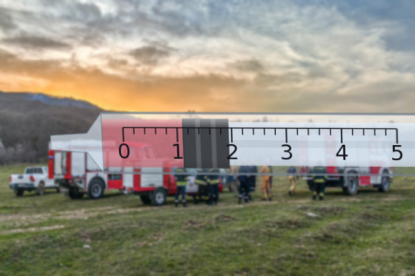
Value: 1.1
